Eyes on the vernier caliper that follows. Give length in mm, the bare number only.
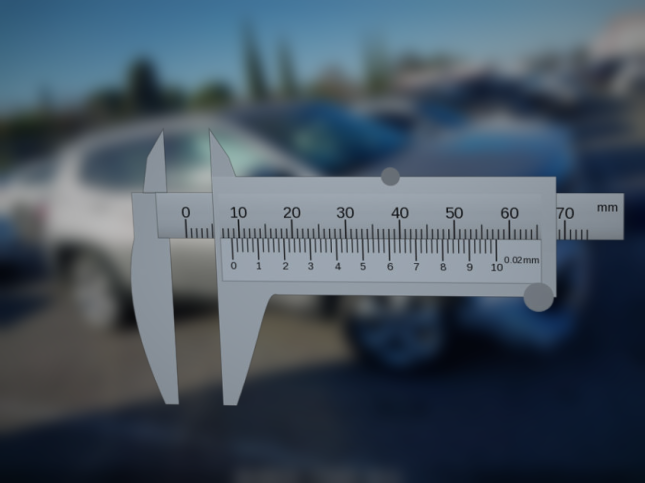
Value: 8.6
